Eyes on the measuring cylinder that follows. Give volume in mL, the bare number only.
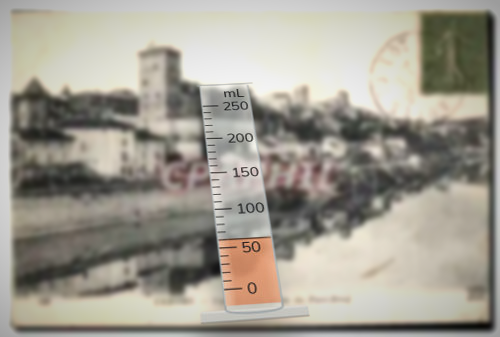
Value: 60
